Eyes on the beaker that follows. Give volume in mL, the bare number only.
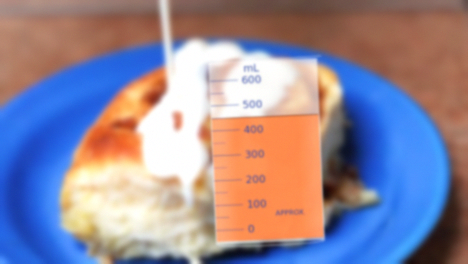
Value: 450
